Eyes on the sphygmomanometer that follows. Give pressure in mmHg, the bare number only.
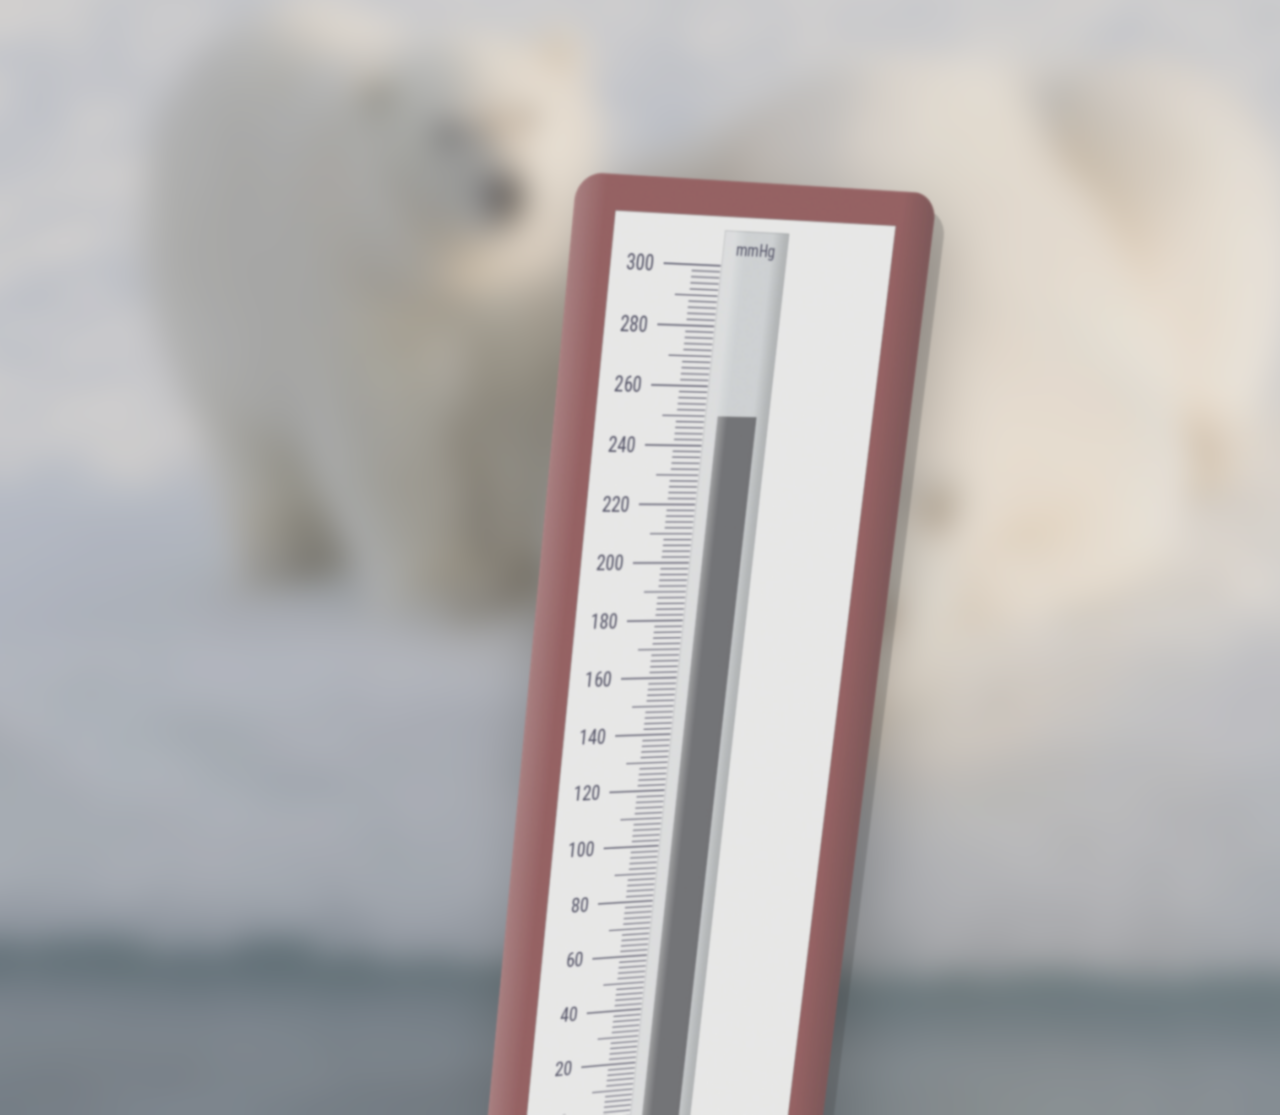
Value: 250
